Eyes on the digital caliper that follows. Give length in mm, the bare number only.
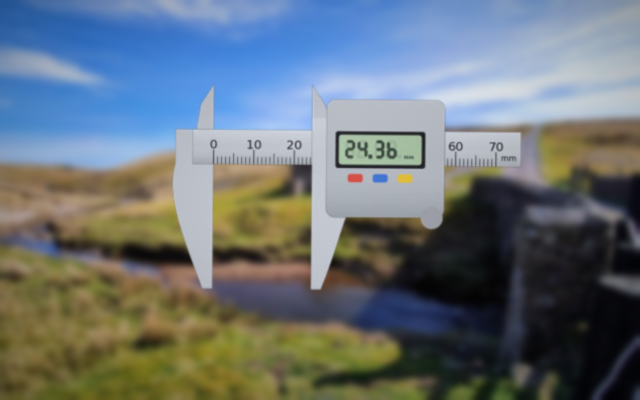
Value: 24.36
